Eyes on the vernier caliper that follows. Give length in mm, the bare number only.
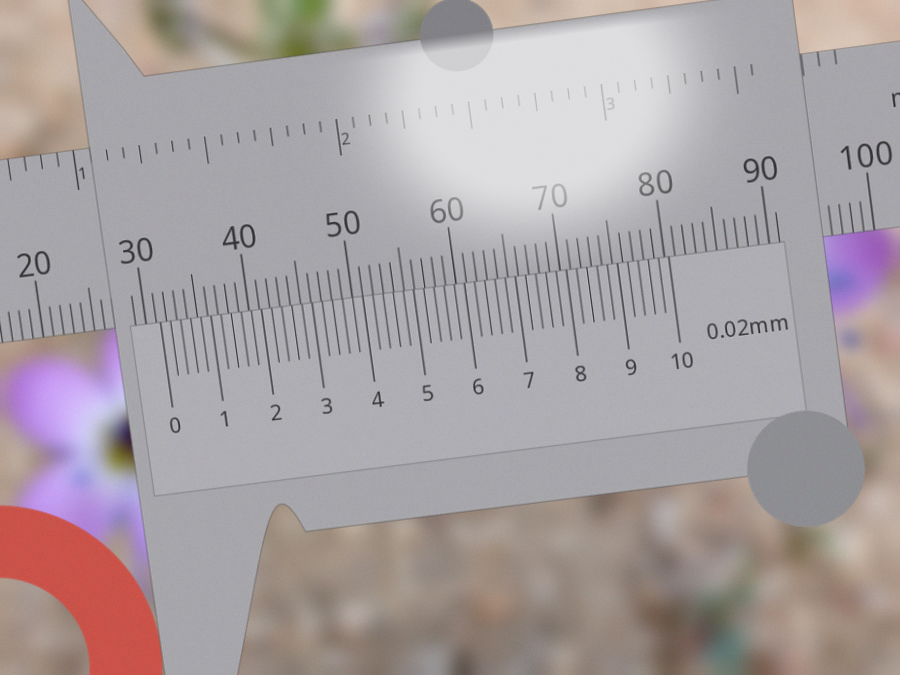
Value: 31.4
